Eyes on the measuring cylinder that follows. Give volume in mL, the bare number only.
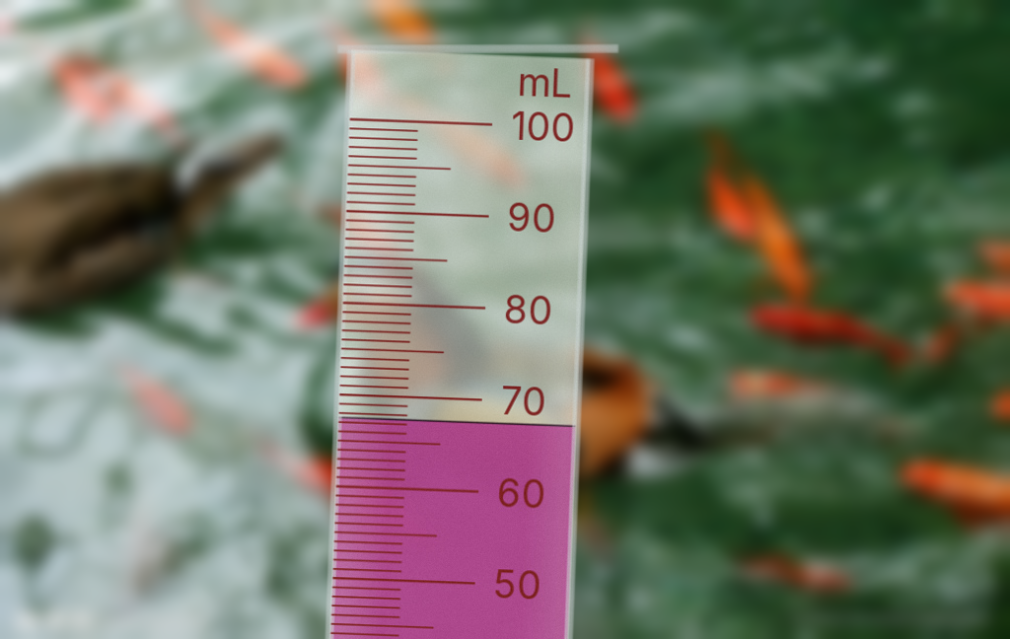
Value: 67.5
